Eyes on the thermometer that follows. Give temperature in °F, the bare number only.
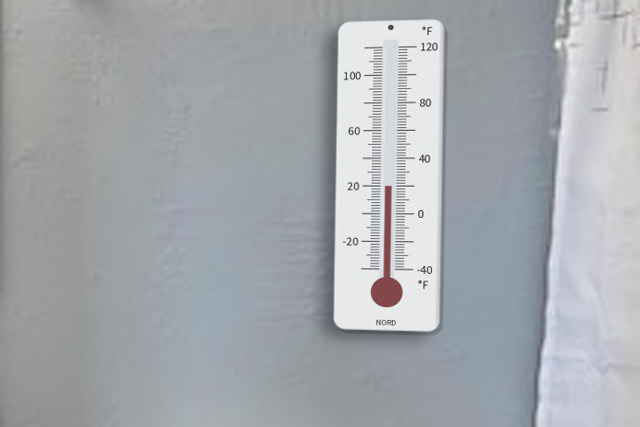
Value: 20
